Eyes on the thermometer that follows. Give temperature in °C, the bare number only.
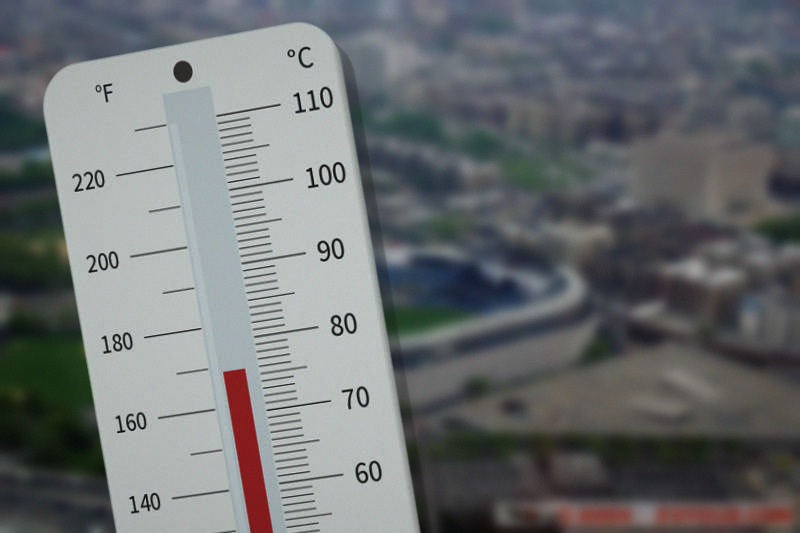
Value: 76
